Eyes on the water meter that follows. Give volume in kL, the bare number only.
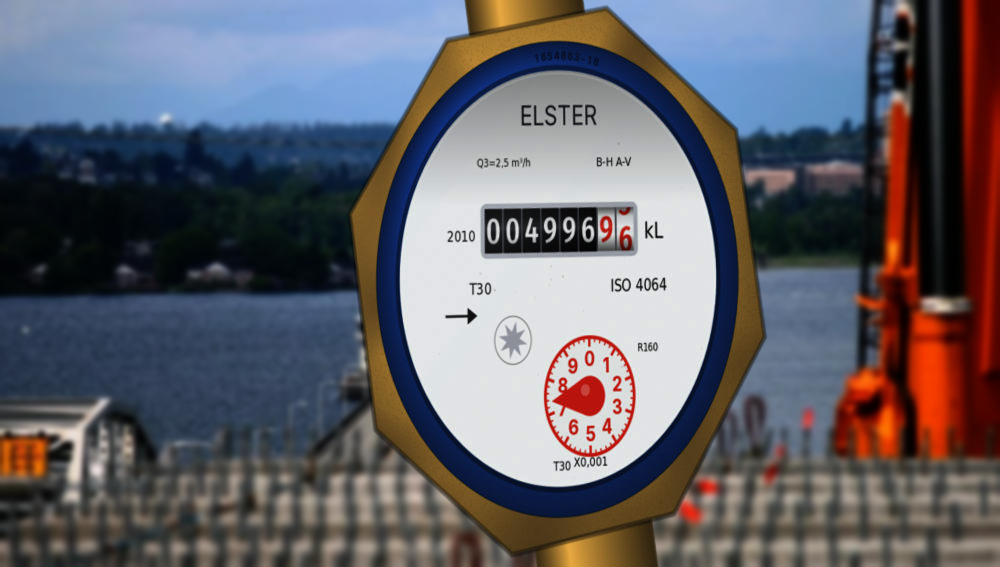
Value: 4996.957
